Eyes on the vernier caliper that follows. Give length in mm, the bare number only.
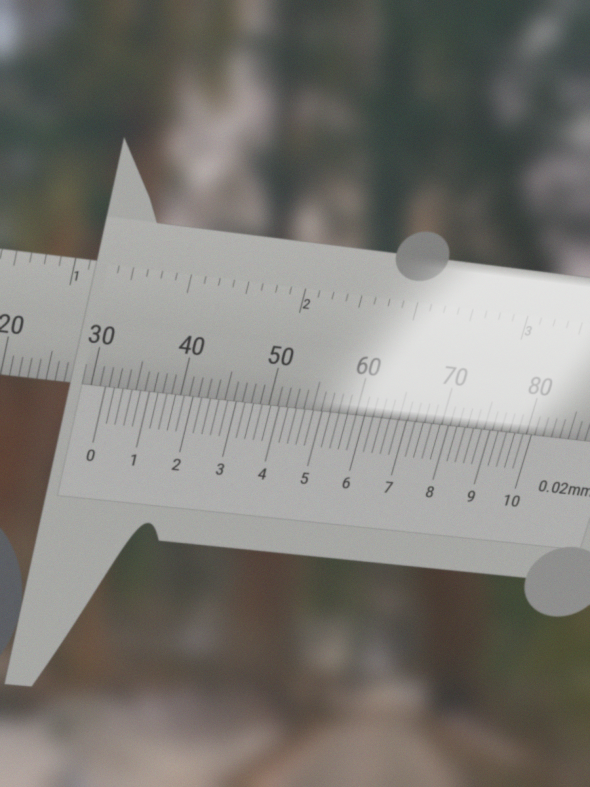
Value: 31.6
